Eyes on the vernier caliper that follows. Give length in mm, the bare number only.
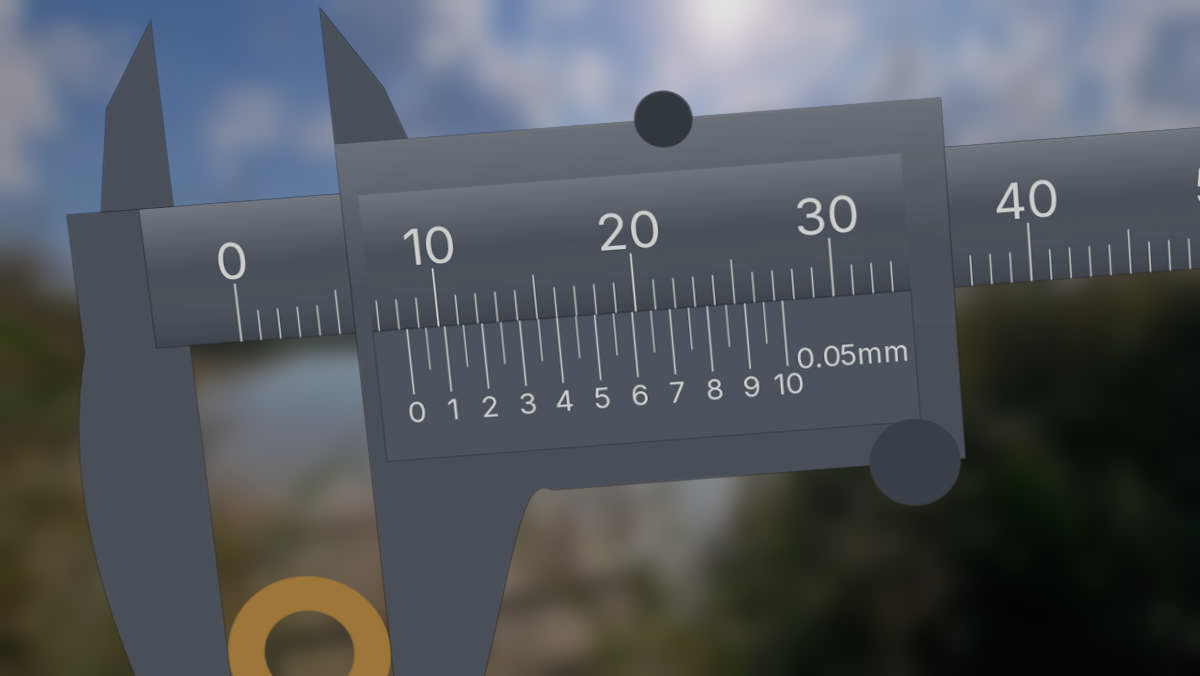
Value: 8.4
